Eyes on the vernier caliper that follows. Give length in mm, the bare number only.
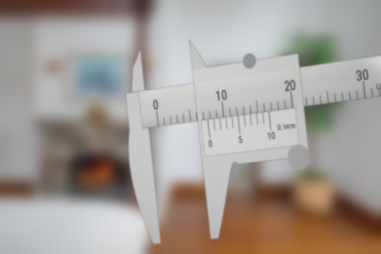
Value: 7.6
